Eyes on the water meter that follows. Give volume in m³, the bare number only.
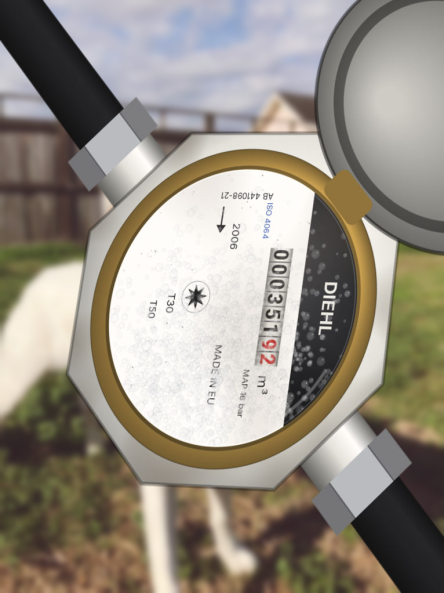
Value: 351.92
